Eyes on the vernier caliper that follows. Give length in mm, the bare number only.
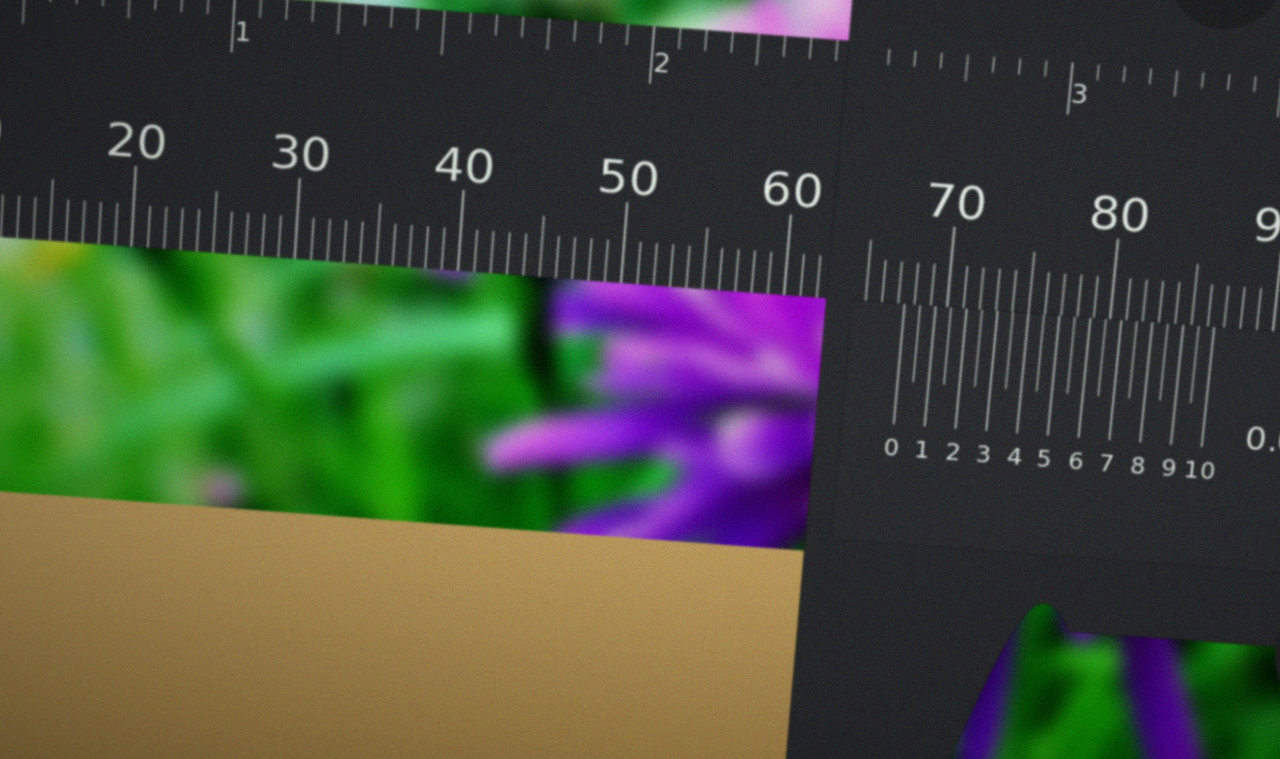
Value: 67.4
